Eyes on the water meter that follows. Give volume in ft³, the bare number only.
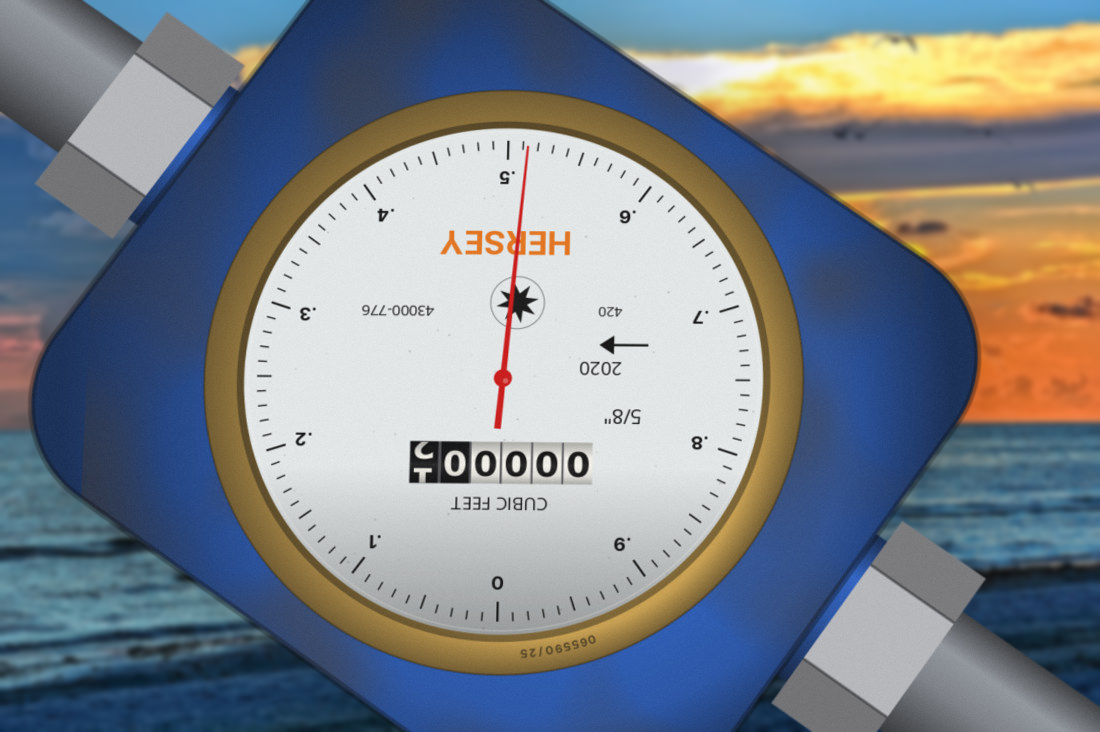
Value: 1.51
